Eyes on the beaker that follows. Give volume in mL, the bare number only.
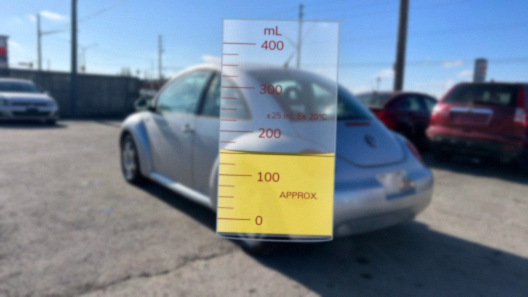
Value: 150
